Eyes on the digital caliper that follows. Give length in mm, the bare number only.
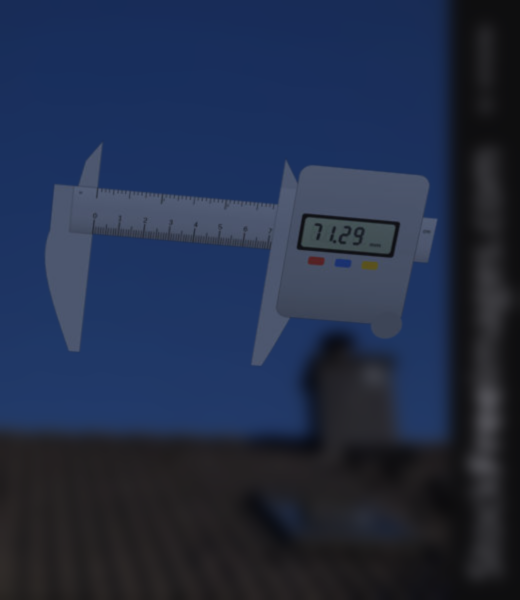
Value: 71.29
